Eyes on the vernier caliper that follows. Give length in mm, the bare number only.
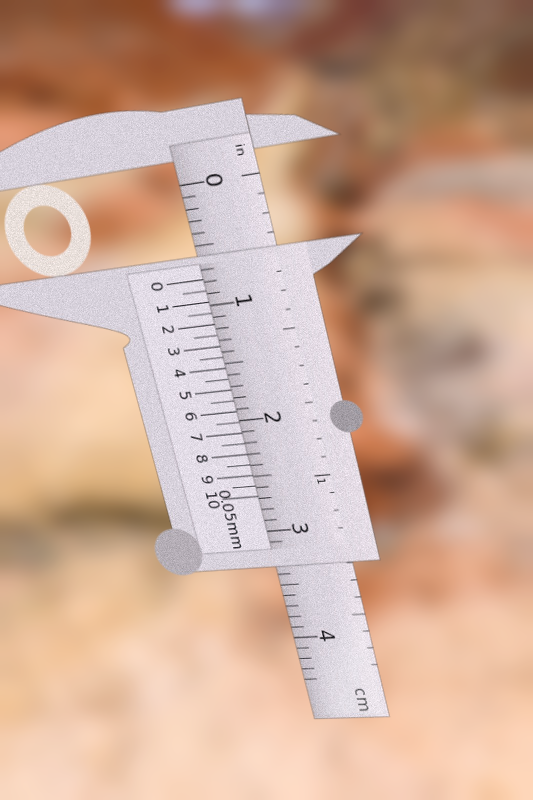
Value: 7.8
